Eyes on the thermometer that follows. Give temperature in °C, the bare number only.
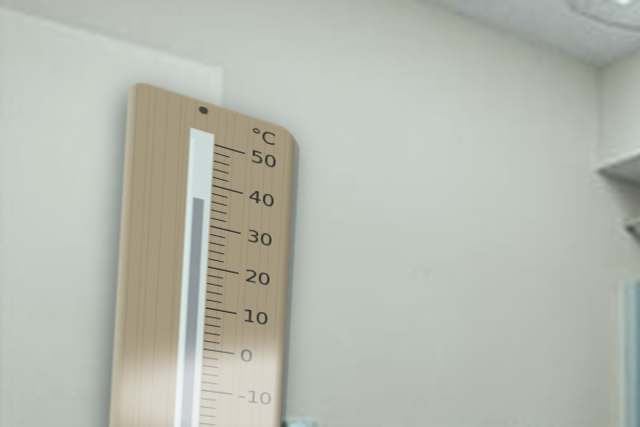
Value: 36
